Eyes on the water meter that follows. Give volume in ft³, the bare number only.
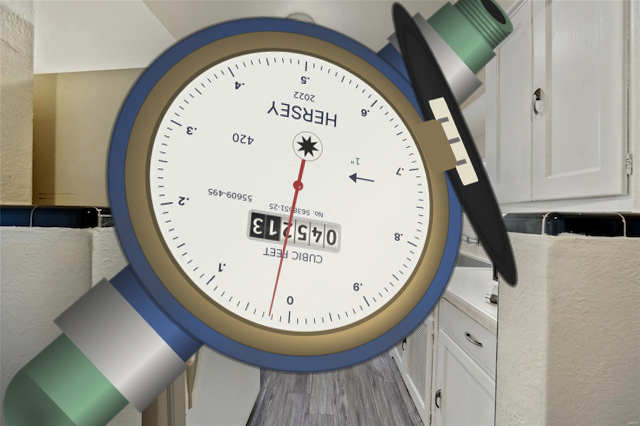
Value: 45213.02
